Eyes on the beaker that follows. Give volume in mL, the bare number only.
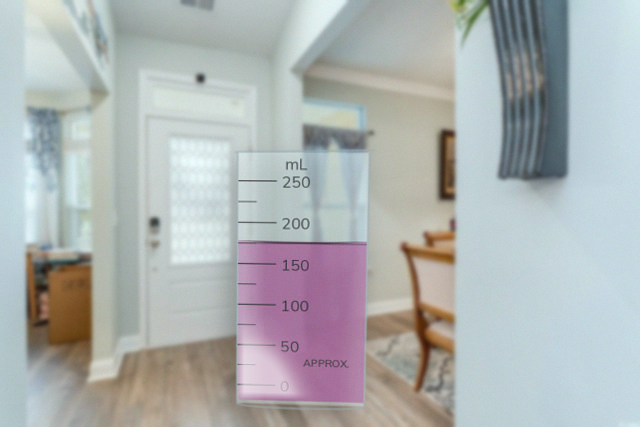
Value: 175
